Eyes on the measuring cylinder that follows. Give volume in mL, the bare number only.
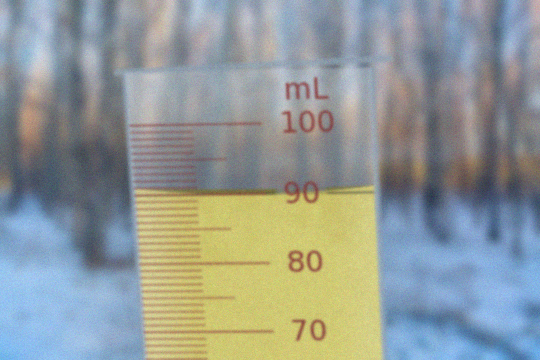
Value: 90
